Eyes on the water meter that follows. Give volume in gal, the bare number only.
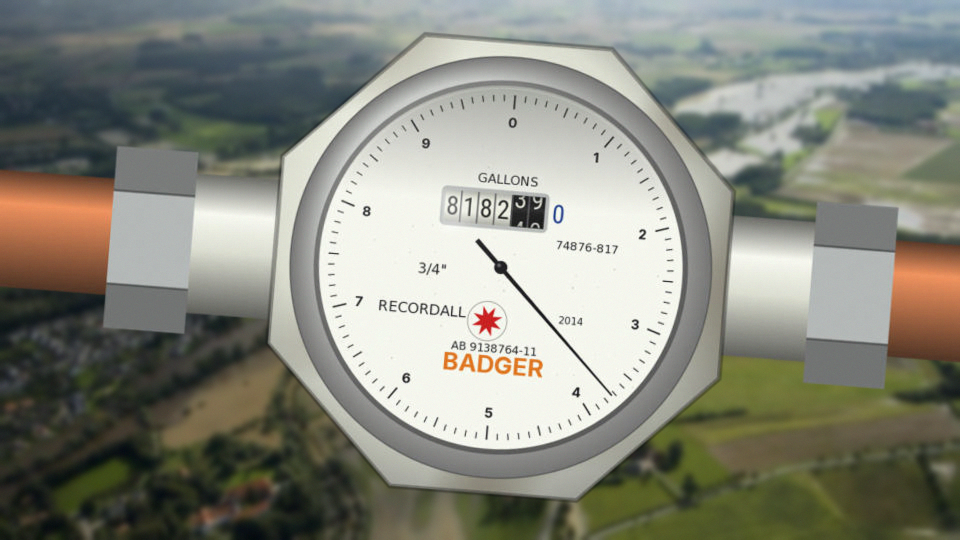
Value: 8182393.7
